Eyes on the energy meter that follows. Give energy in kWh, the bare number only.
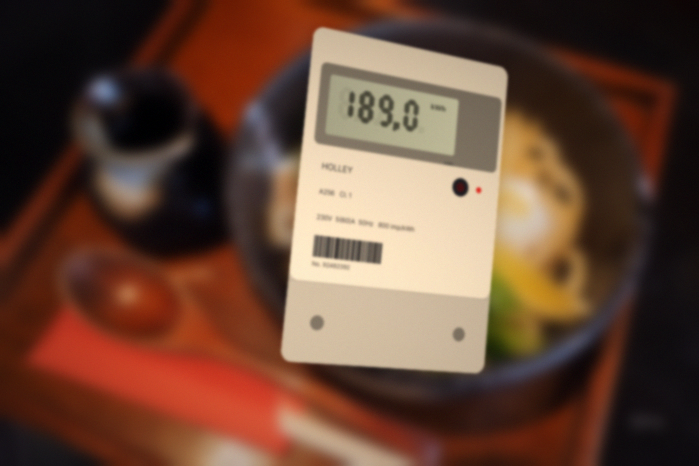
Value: 189.0
